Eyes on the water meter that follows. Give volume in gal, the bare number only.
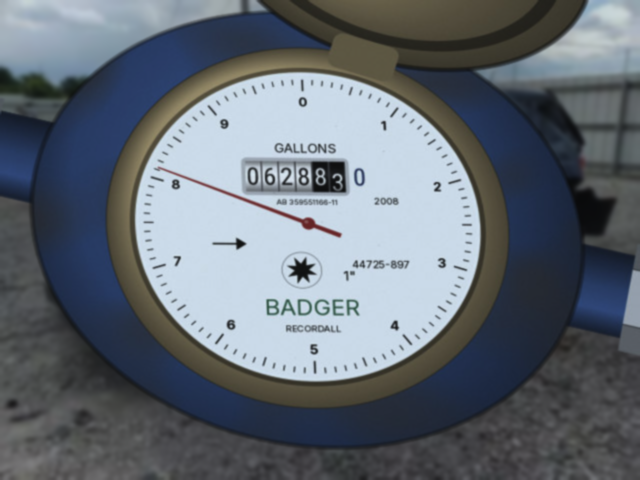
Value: 628828.1
